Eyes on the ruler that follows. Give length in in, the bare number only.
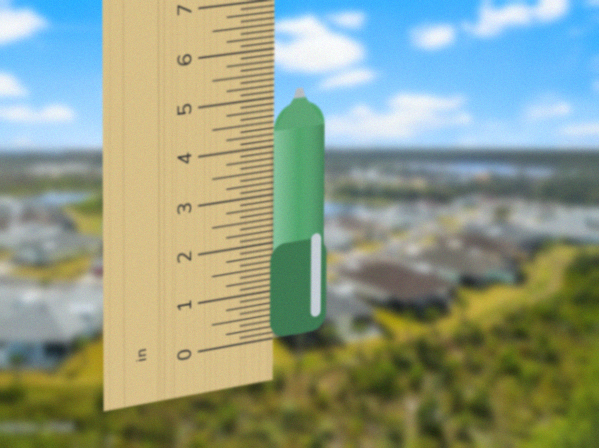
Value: 5.125
